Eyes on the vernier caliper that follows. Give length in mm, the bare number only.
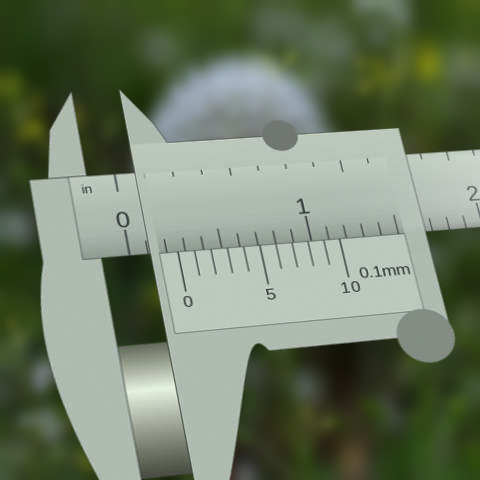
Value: 2.6
